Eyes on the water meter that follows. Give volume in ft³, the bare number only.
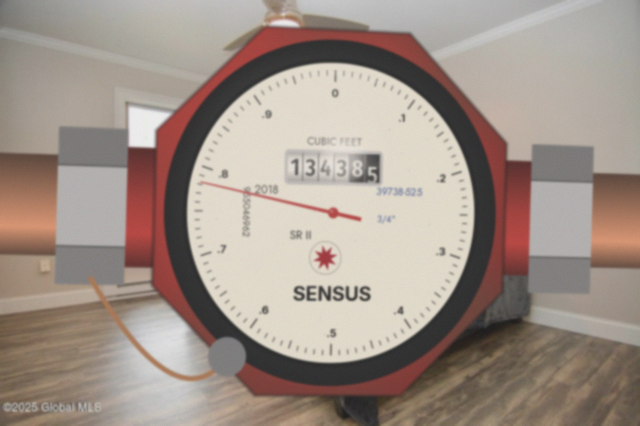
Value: 134384.78
